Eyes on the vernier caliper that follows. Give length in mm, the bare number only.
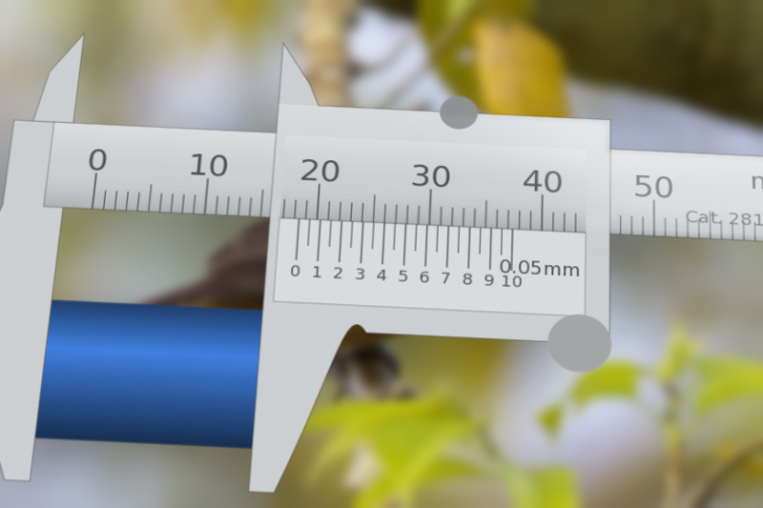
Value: 18.4
